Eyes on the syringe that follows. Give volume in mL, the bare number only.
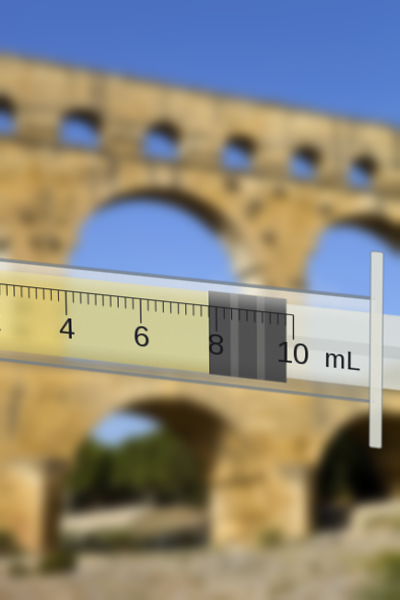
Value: 7.8
